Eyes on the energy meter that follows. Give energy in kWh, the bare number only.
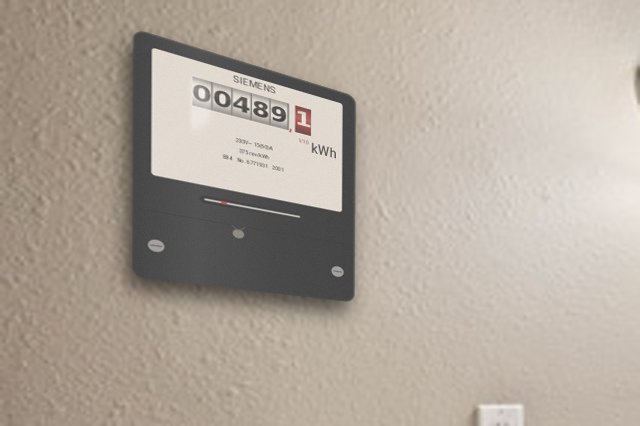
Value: 489.1
